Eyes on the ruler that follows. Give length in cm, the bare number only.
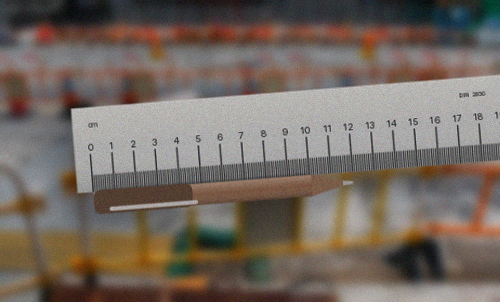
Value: 12
